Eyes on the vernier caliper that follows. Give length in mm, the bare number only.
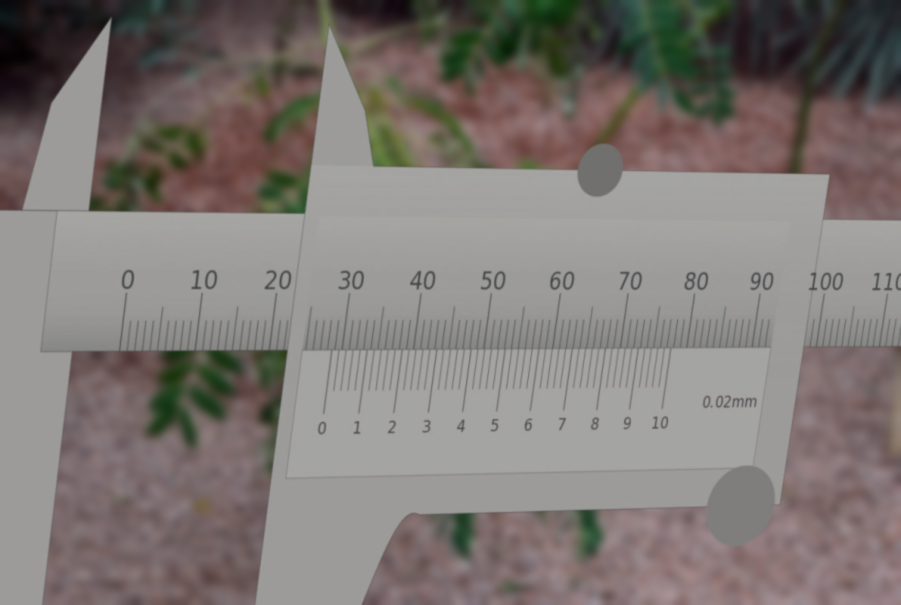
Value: 28.6
